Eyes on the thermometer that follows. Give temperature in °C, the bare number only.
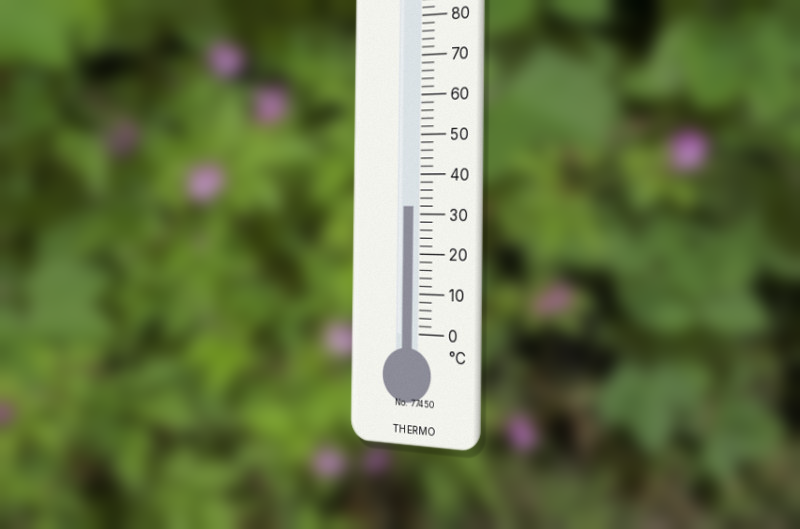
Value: 32
